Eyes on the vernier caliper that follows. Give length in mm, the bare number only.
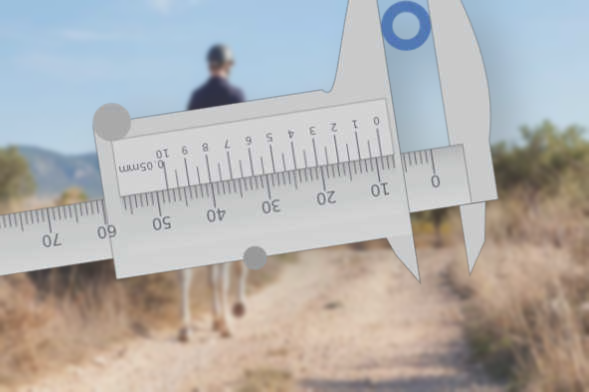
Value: 9.0
